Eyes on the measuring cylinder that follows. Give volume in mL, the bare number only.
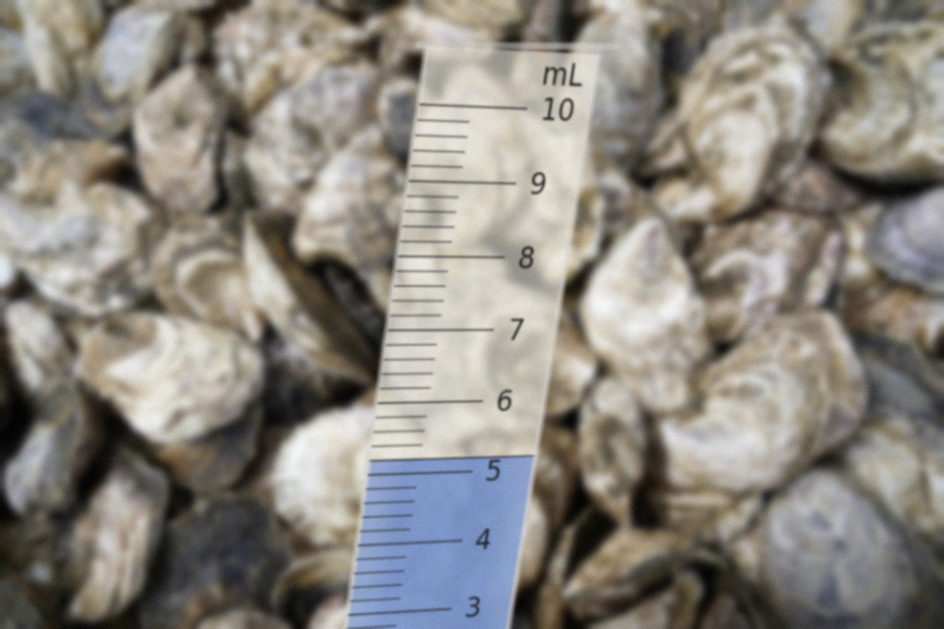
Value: 5.2
